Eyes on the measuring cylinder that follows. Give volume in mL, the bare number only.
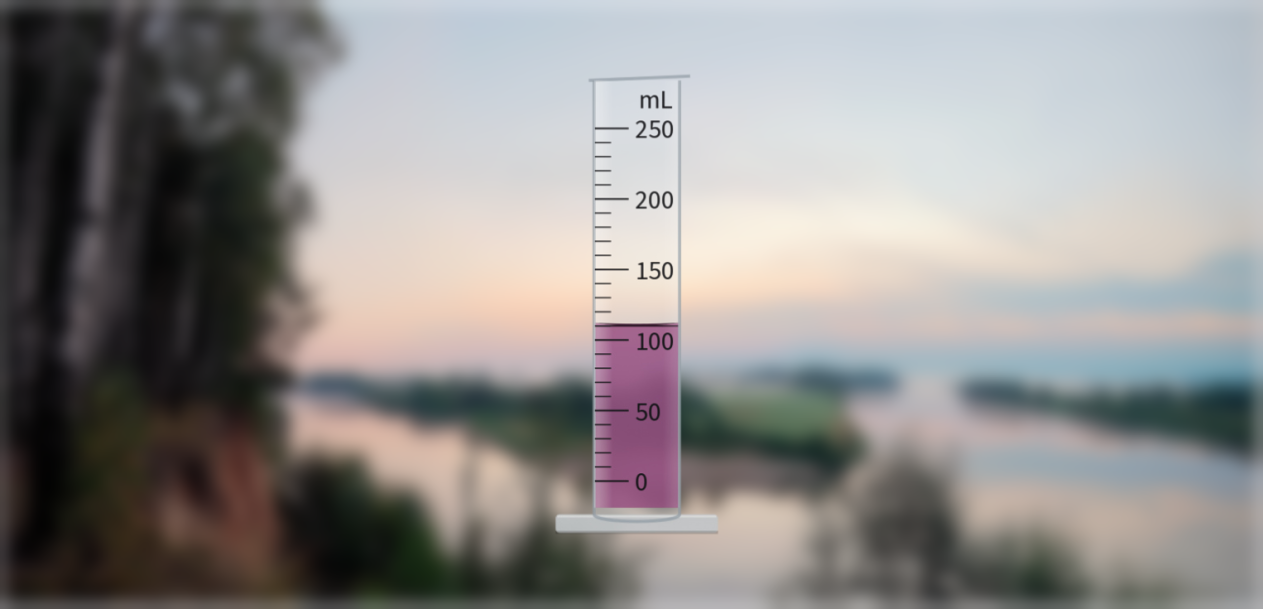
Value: 110
